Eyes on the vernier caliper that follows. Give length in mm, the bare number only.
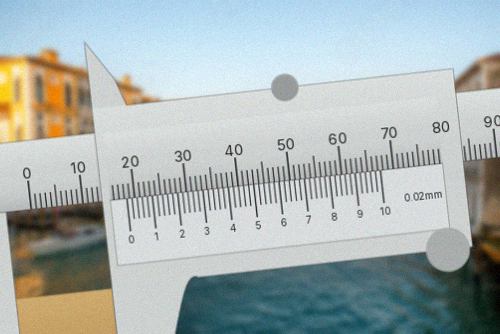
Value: 18.5
